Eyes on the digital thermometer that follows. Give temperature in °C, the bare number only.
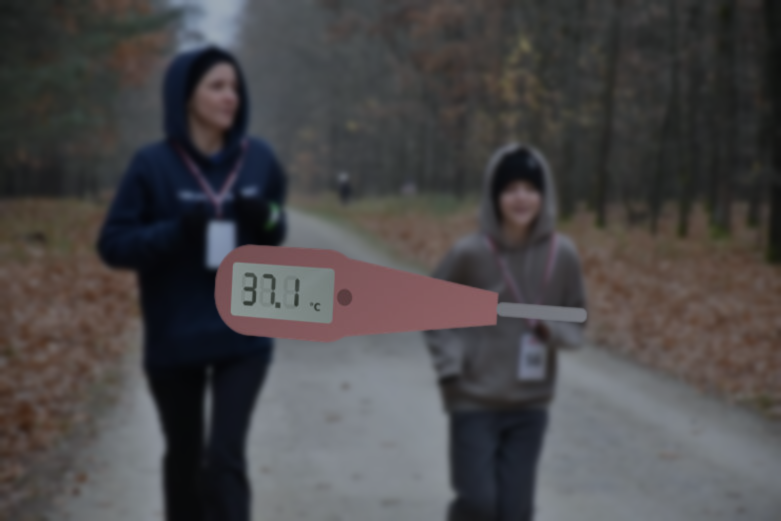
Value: 37.1
